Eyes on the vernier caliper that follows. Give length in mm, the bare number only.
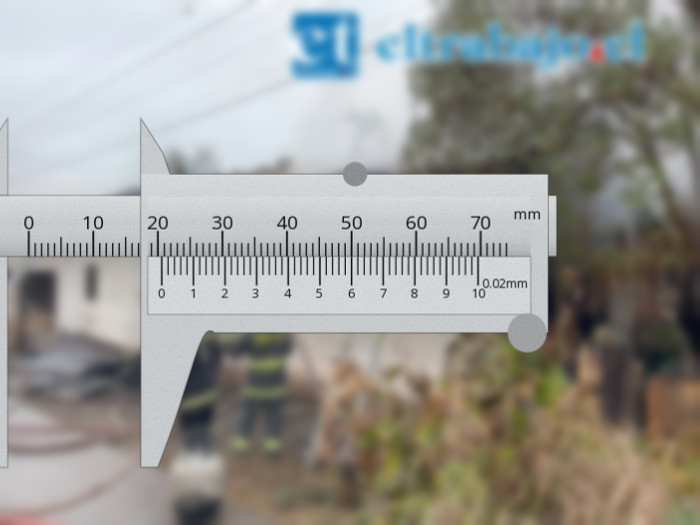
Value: 20.6
